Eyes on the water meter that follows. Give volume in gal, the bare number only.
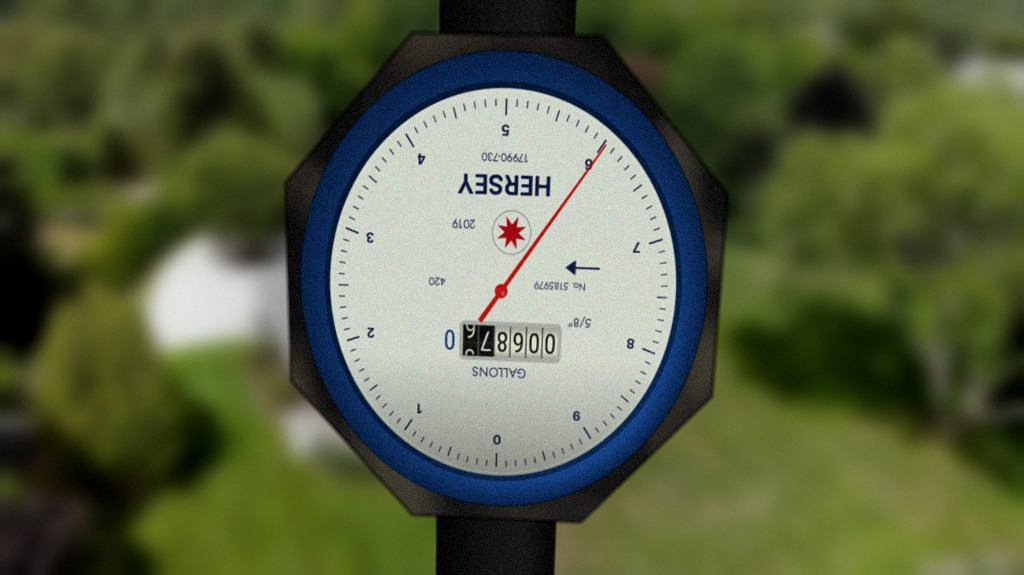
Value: 68756.0
